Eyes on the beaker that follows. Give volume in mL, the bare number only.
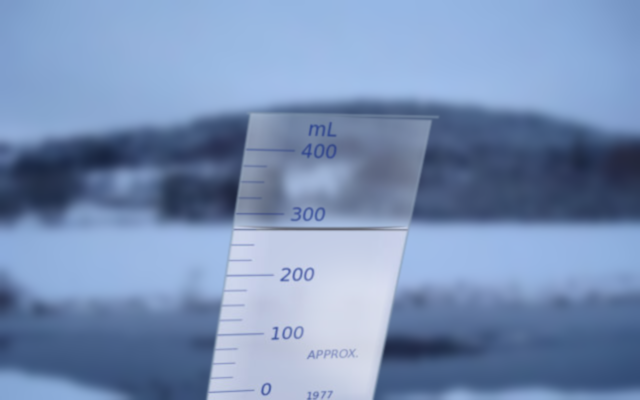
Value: 275
